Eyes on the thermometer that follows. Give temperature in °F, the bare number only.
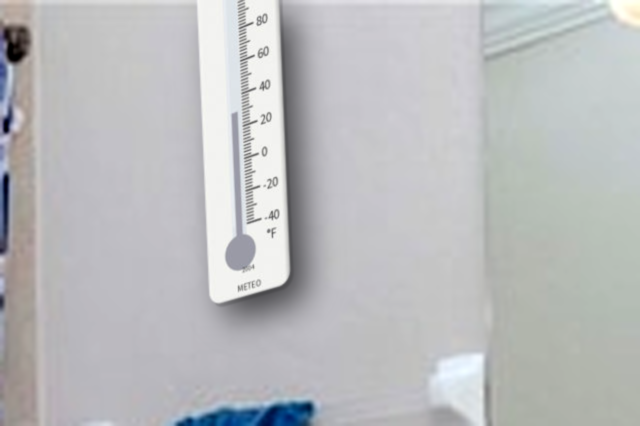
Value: 30
